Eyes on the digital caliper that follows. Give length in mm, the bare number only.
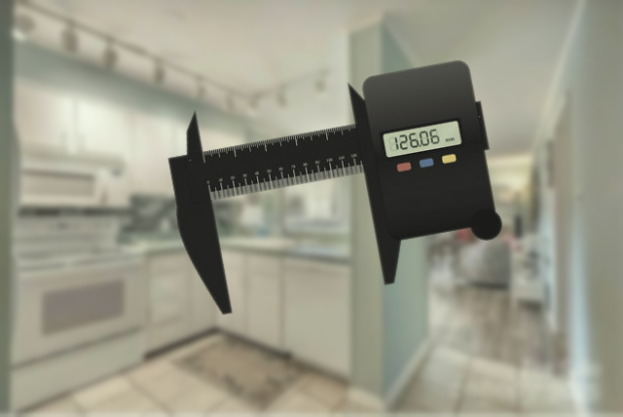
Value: 126.06
